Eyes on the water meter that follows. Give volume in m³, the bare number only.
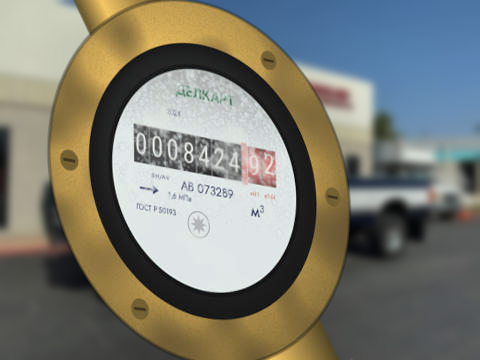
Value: 8424.92
